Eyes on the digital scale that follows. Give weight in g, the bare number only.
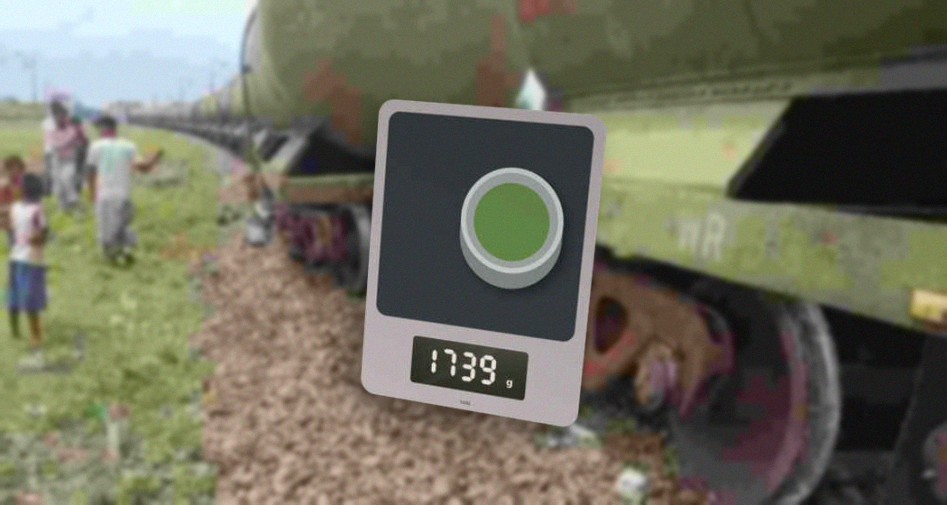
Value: 1739
